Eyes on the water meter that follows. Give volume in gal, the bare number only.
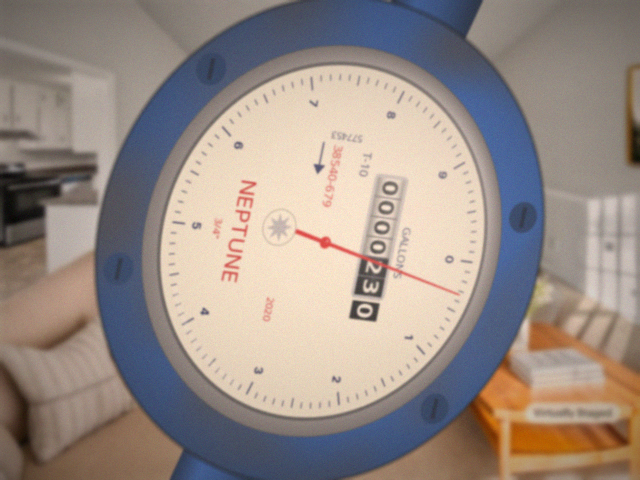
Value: 230.3
